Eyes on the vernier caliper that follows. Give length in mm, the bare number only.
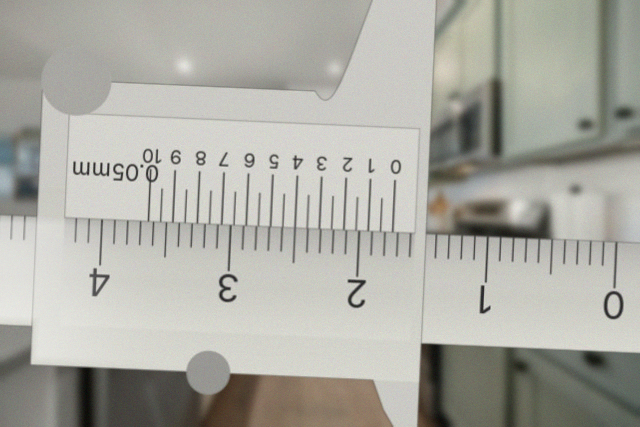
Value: 17.4
